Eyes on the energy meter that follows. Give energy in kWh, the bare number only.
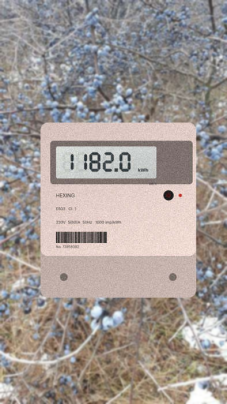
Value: 1182.0
